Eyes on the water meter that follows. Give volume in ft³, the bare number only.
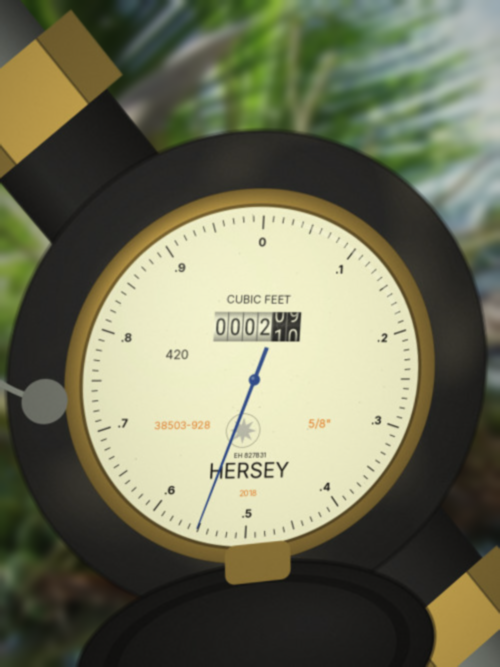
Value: 209.55
